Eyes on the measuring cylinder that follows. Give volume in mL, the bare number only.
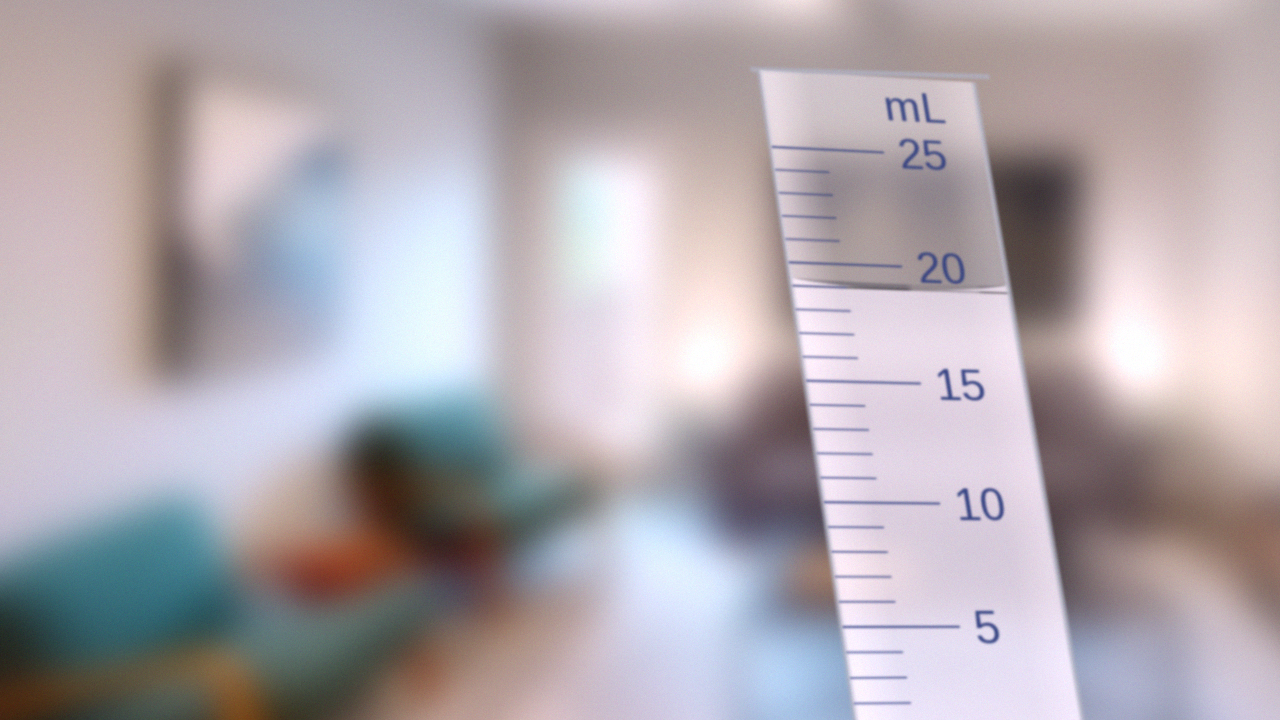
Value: 19
